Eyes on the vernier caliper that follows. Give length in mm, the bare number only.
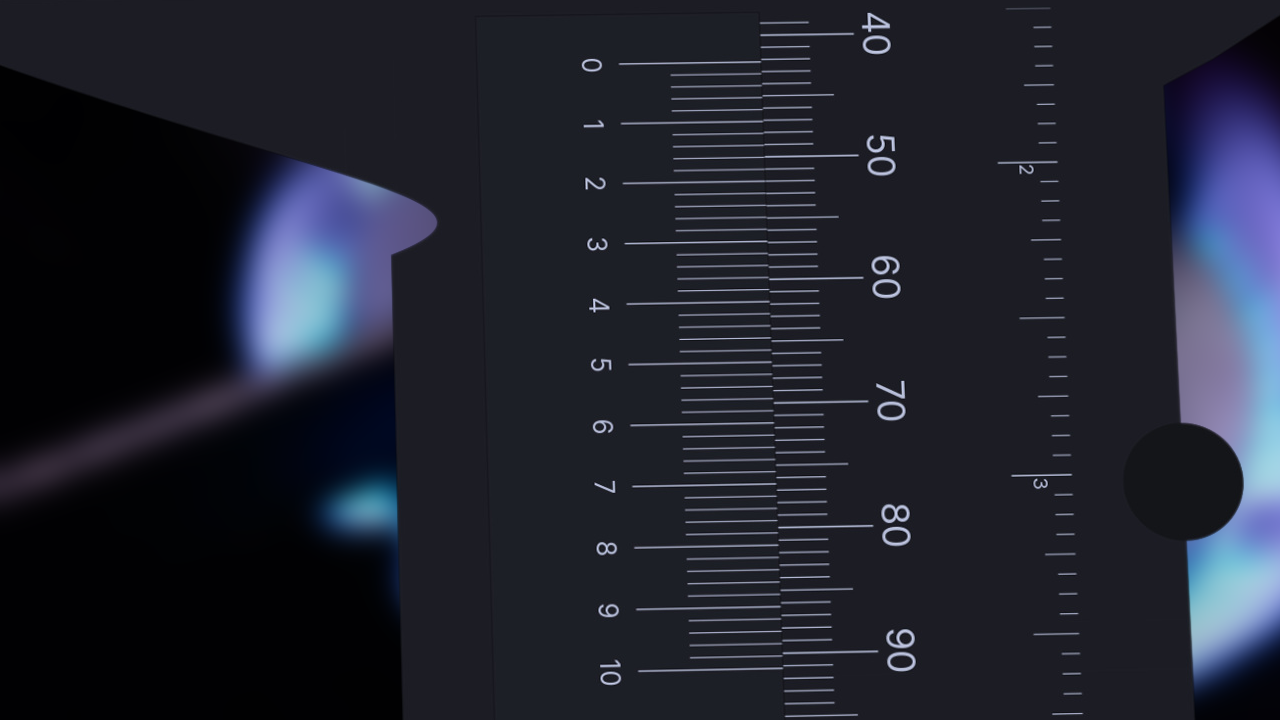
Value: 42.2
